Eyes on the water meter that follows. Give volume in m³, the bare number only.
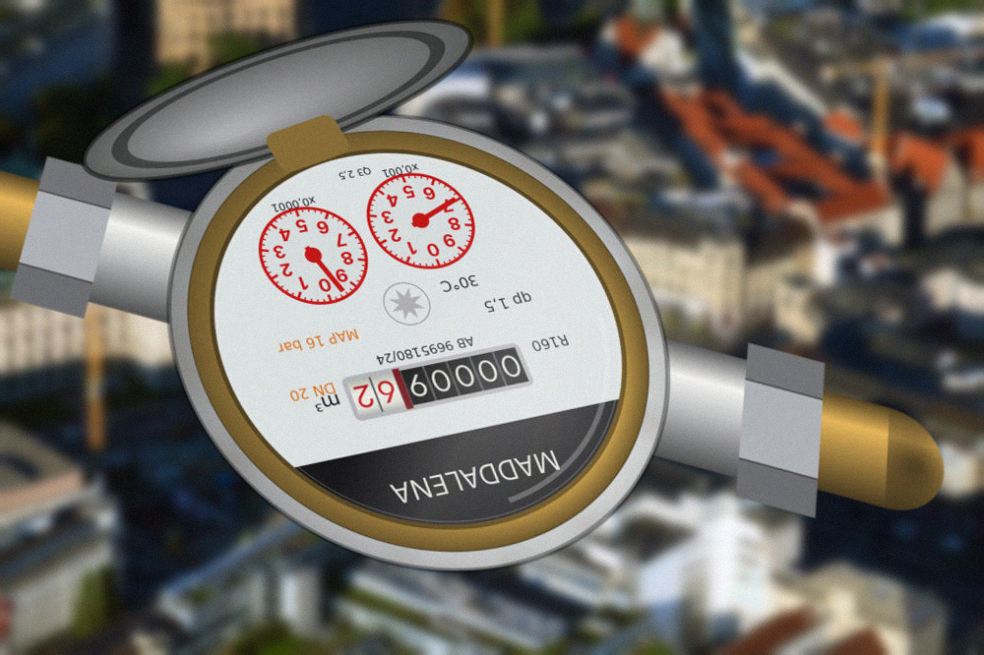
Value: 9.6269
